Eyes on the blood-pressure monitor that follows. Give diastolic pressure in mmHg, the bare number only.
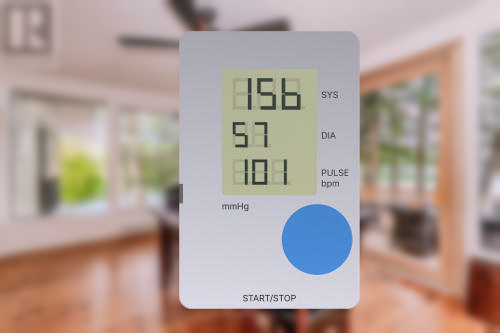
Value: 57
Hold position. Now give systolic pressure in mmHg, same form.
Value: 156
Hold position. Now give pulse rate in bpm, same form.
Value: 101
